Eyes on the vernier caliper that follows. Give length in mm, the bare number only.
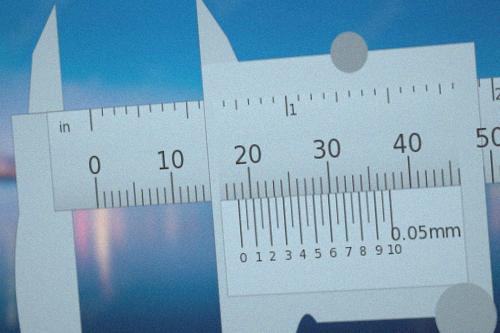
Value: 18.4
